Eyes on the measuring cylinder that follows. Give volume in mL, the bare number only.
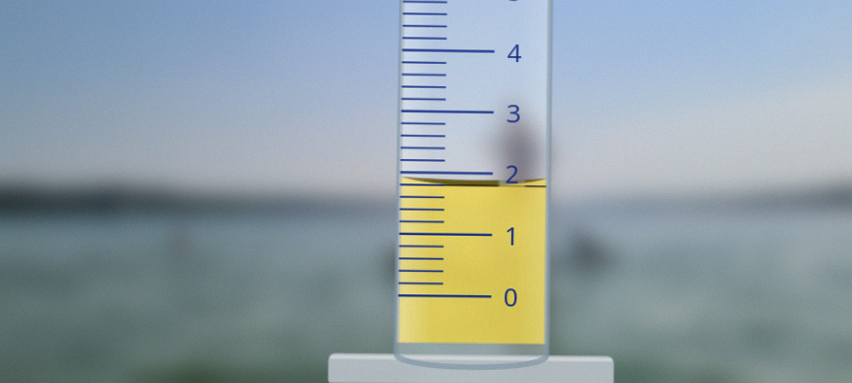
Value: 1.8
